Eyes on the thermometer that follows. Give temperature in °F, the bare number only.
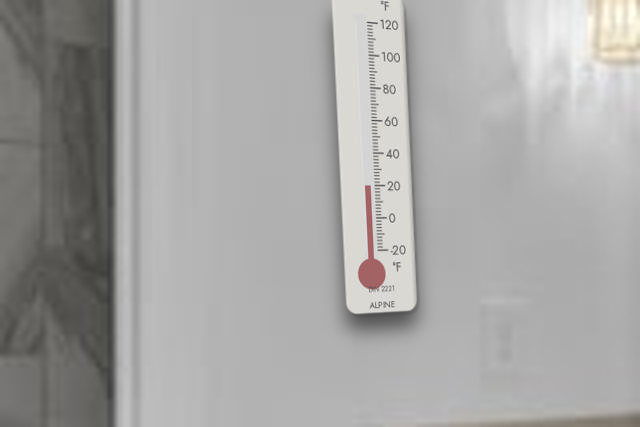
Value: 20
